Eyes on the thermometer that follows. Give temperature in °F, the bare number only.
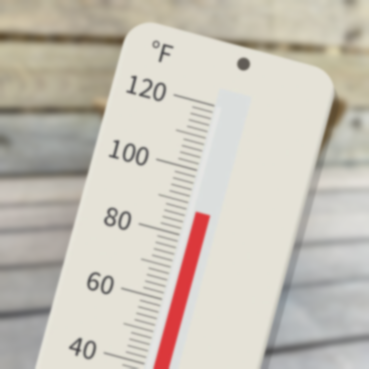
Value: 88
